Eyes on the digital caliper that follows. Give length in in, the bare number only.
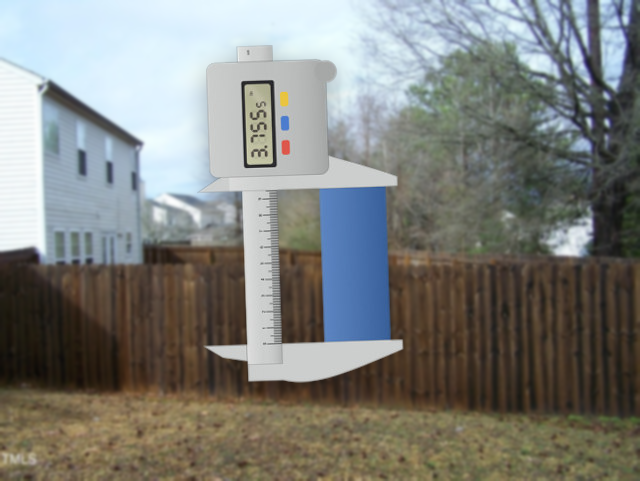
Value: 3.7555
